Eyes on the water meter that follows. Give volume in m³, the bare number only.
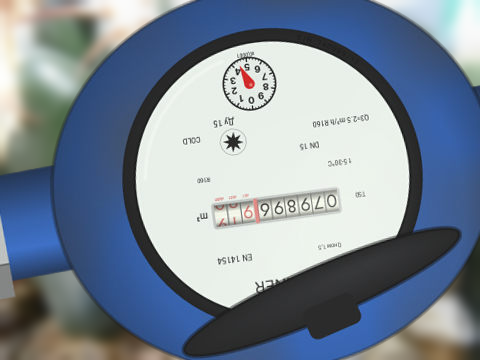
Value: 79896.9194
